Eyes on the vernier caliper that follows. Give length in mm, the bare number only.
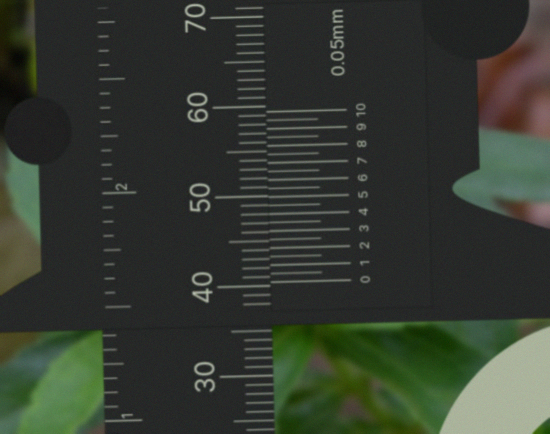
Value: 40.4
